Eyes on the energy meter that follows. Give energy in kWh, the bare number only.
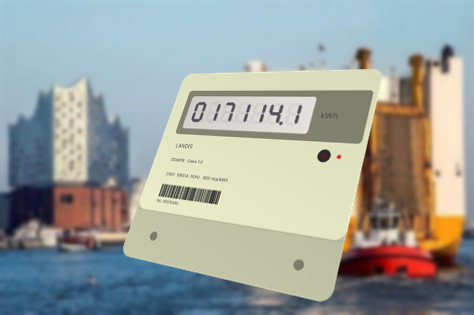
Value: 17114.1
